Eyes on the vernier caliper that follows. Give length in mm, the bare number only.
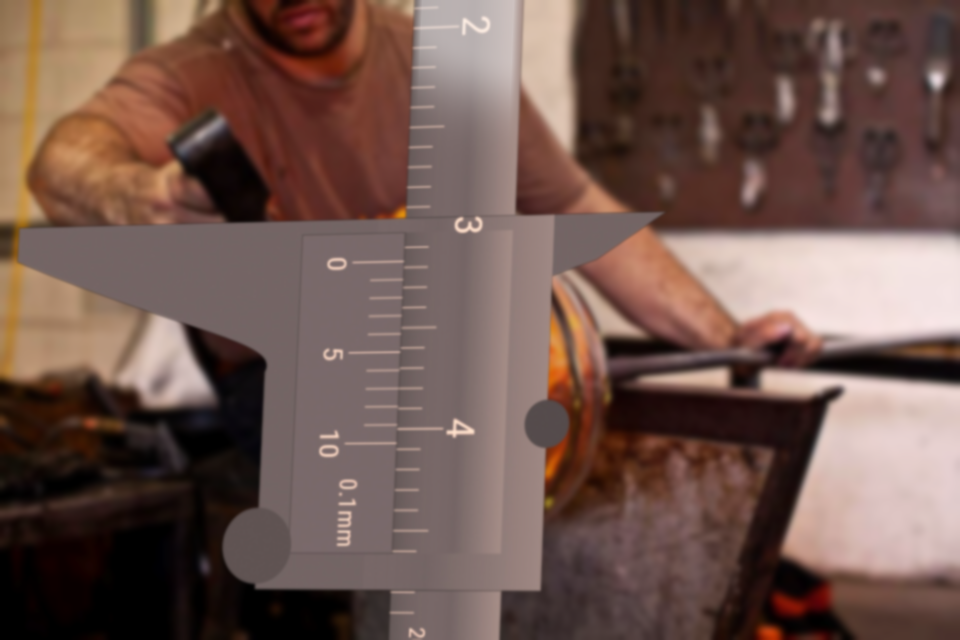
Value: 31.7
